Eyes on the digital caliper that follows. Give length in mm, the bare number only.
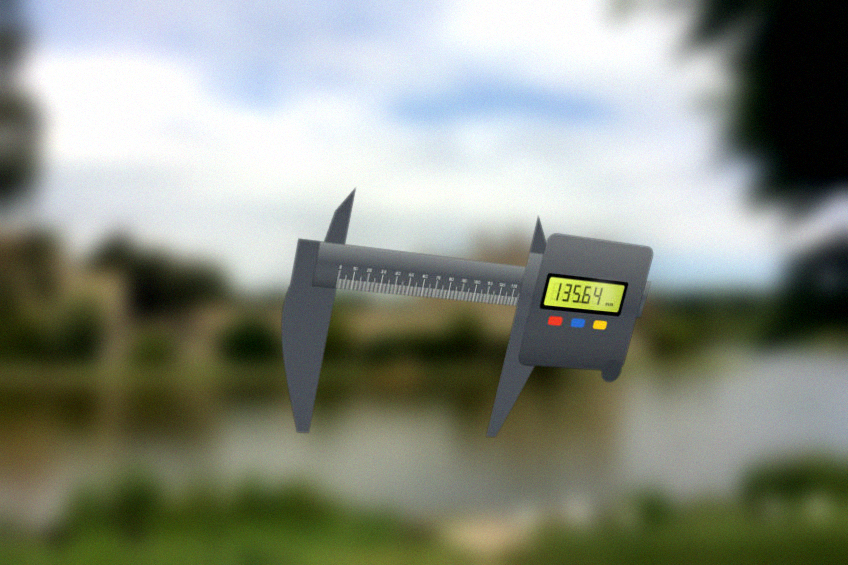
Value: 135.64
